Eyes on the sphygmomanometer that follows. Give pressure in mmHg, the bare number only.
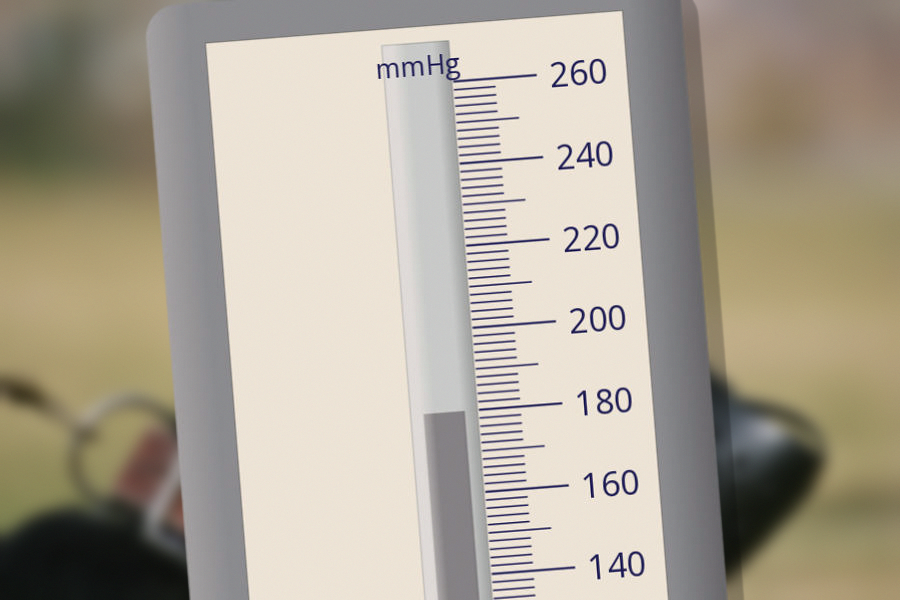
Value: 180
